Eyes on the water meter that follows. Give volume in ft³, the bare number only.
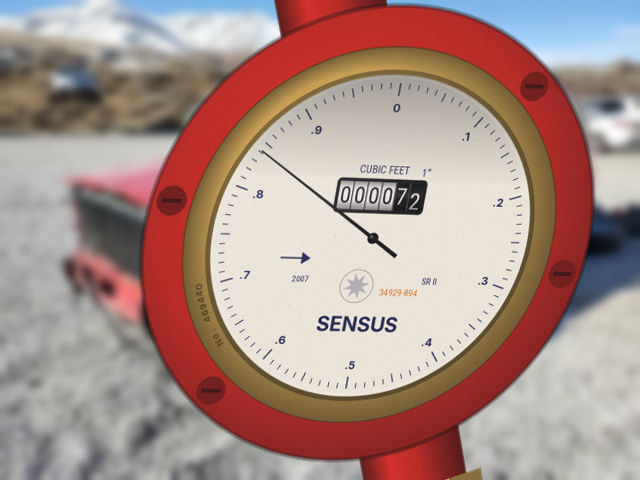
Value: 71.84
